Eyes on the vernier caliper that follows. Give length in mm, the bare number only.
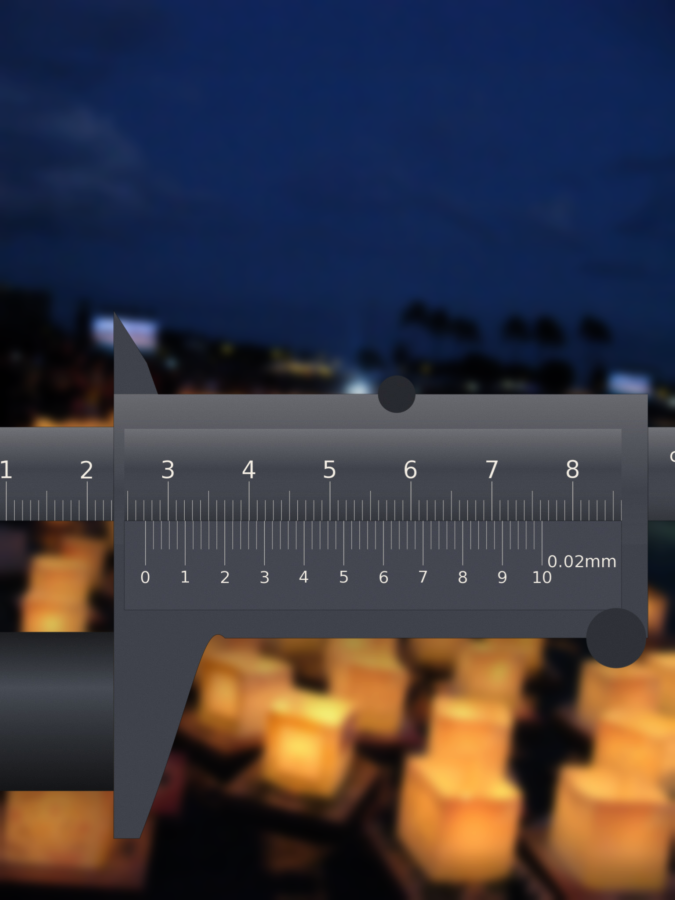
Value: 27.2
